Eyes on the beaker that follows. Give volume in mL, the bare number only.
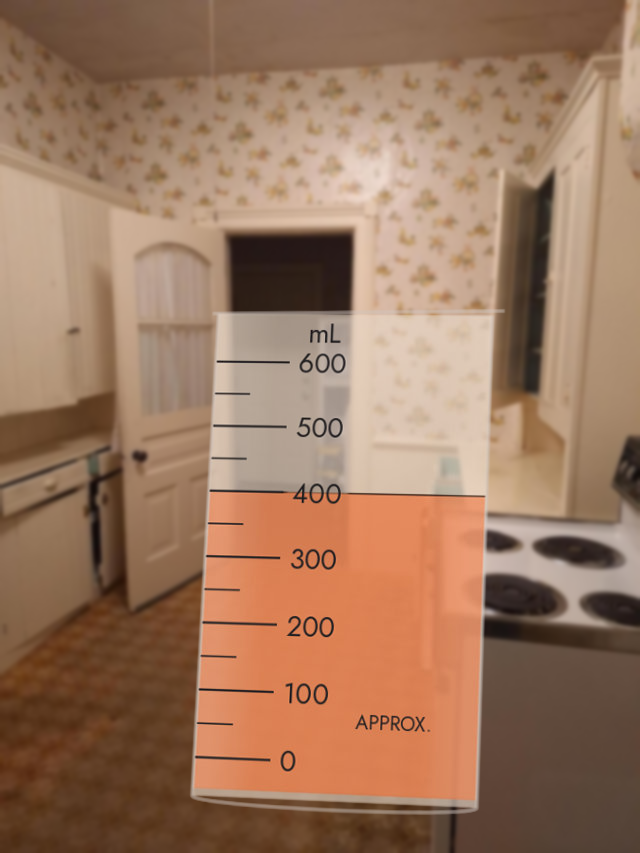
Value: 400
